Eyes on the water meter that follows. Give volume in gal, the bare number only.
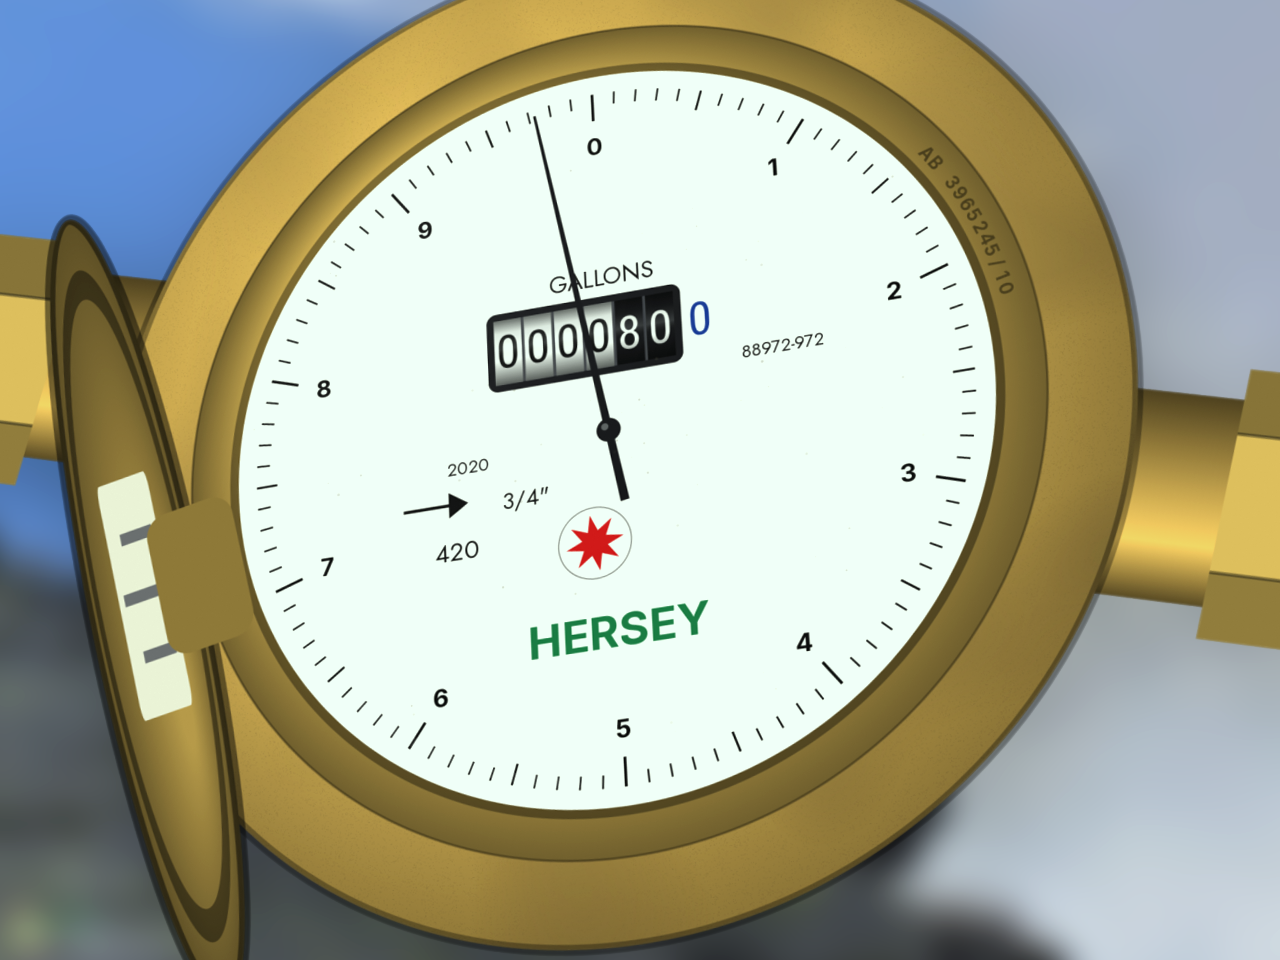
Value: 799.7
